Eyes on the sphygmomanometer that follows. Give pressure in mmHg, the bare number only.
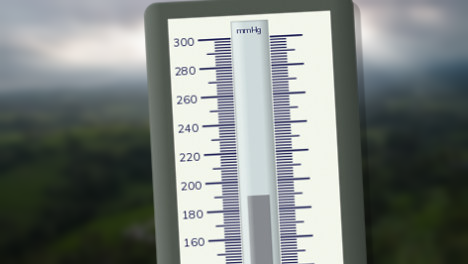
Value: 190
